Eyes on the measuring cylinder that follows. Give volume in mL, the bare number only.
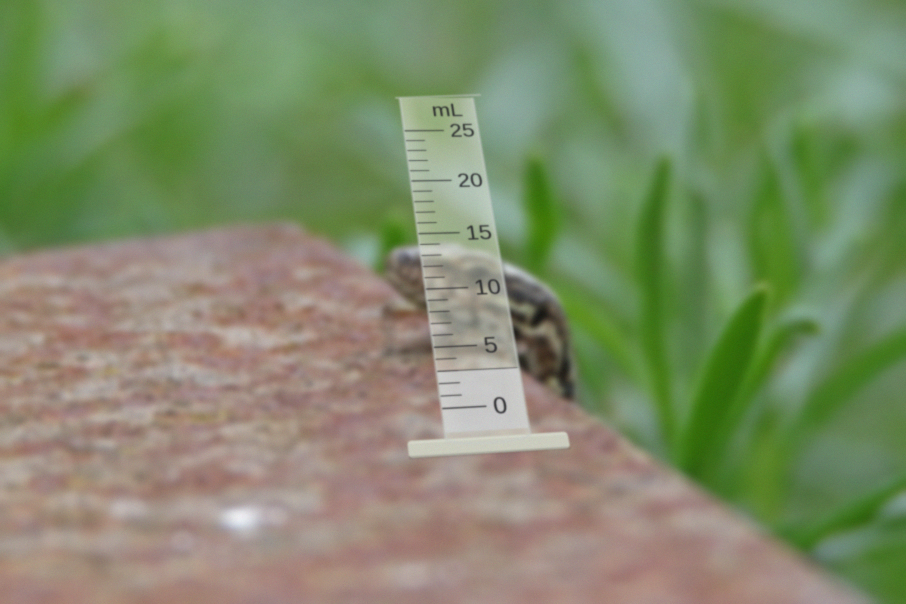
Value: 3
